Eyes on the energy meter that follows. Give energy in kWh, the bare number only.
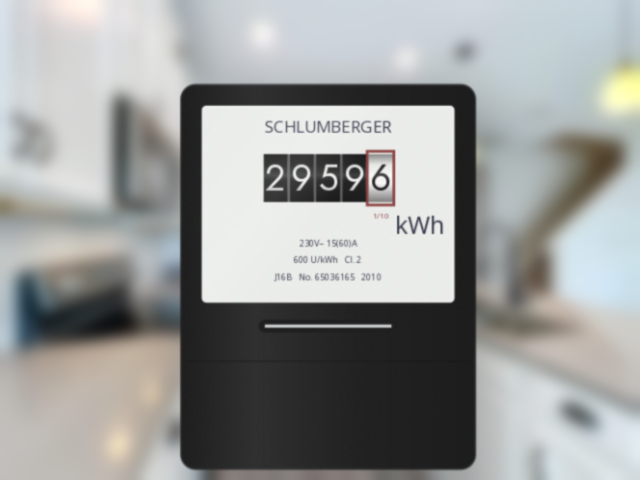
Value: 2959.6
